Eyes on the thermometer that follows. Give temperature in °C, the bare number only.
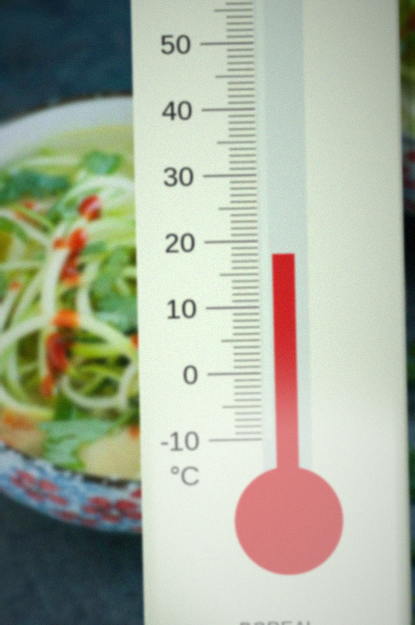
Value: 18
